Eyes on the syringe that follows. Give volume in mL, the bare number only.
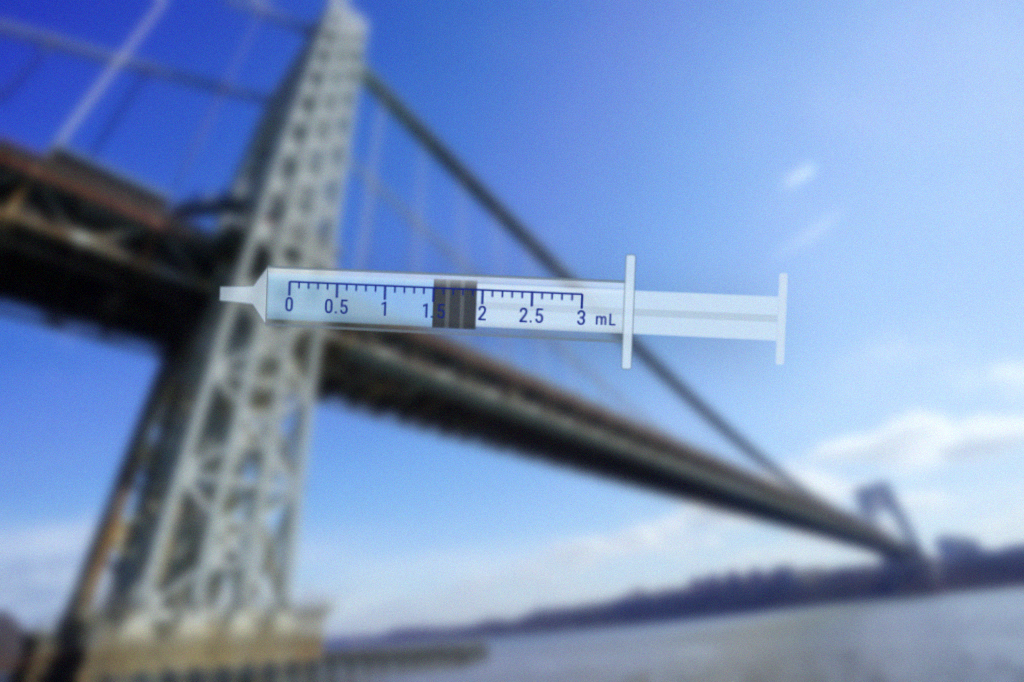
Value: 1.5
